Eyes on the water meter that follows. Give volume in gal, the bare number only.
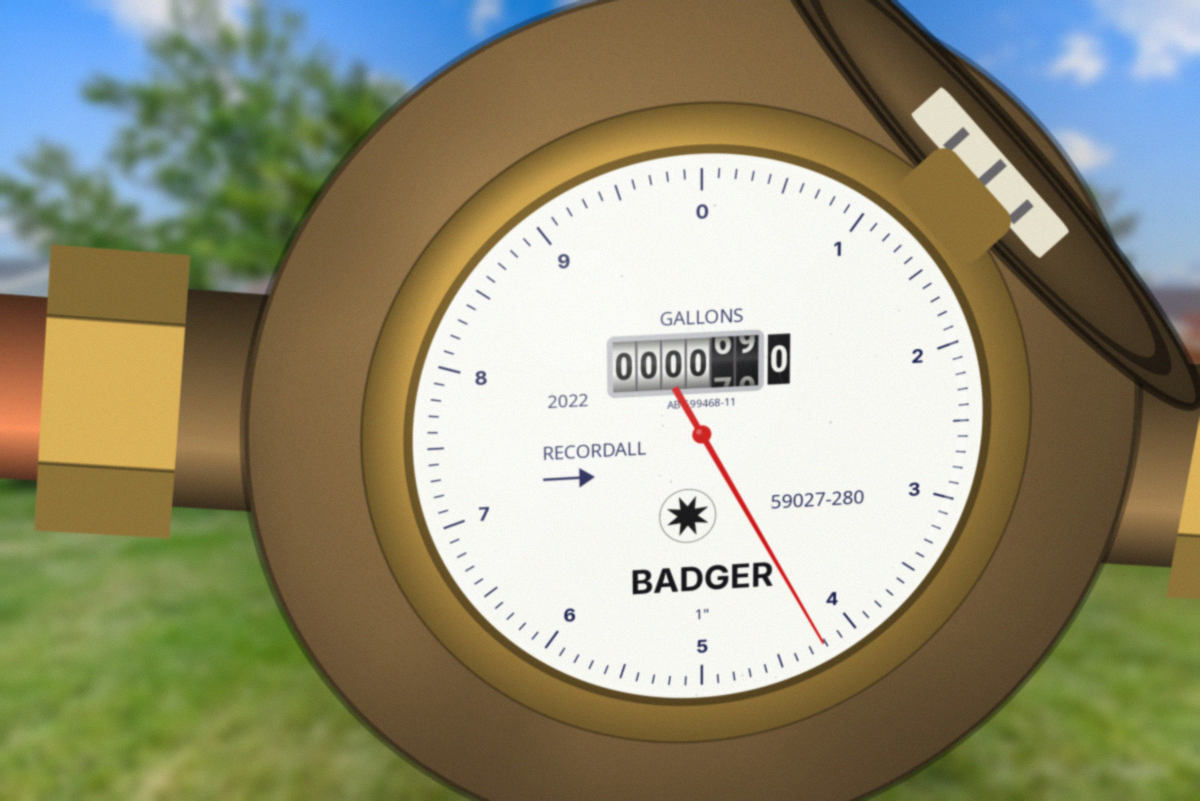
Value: 694.2
